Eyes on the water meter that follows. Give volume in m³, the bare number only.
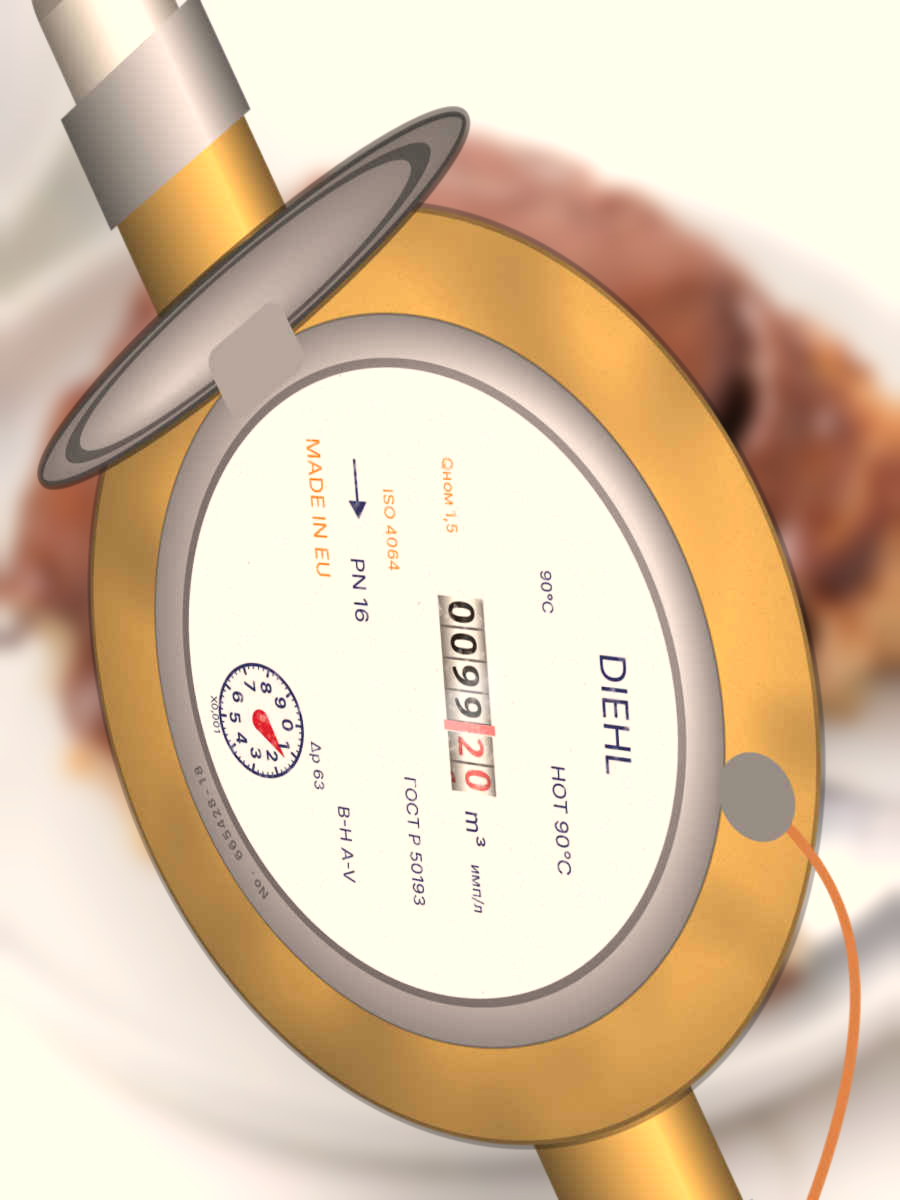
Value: 99.201
